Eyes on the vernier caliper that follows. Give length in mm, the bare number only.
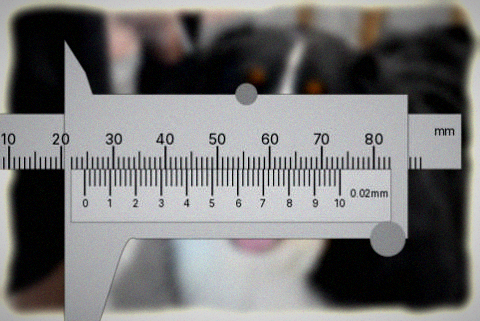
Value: 24.5
